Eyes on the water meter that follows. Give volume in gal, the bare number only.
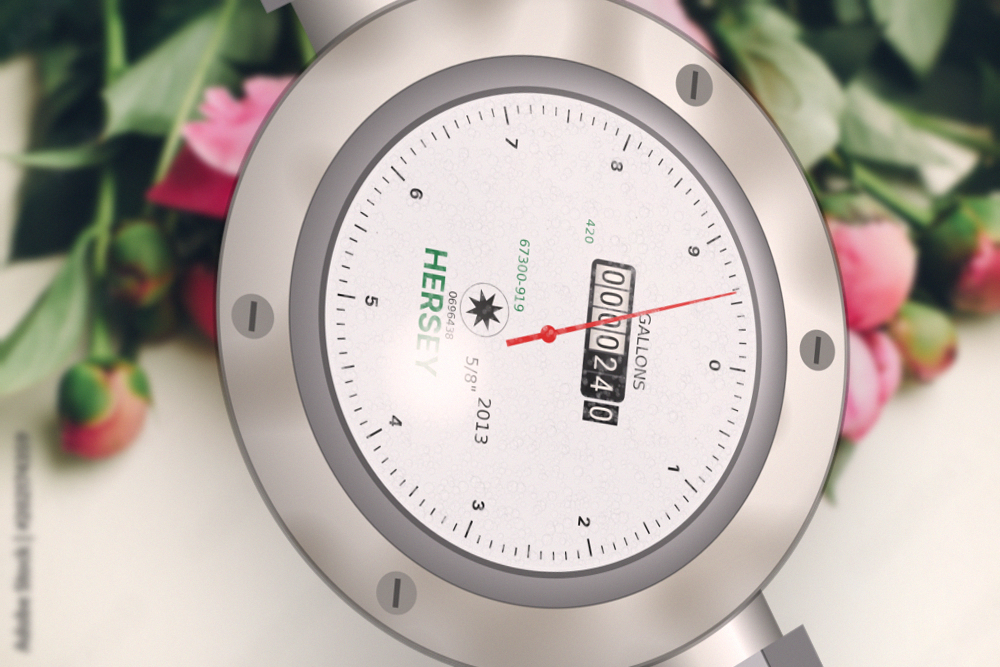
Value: 239.4
